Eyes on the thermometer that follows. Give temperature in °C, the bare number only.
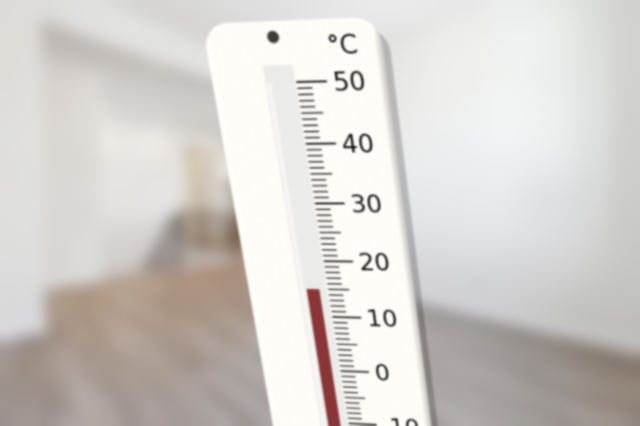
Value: 15
